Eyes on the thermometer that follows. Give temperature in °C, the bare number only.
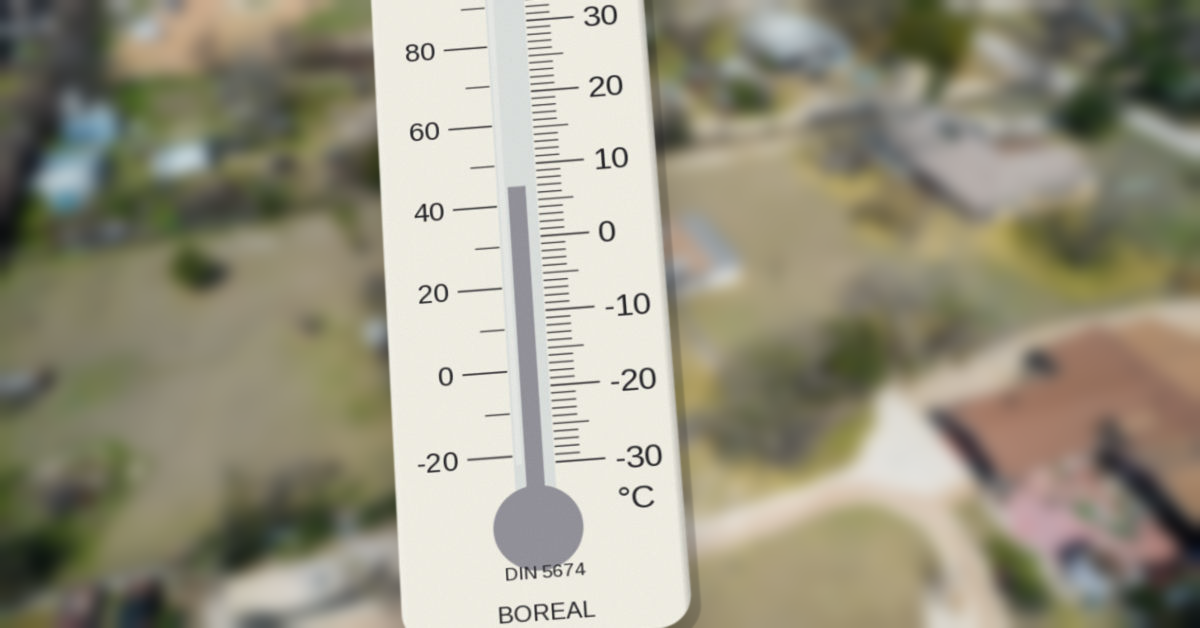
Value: 7
